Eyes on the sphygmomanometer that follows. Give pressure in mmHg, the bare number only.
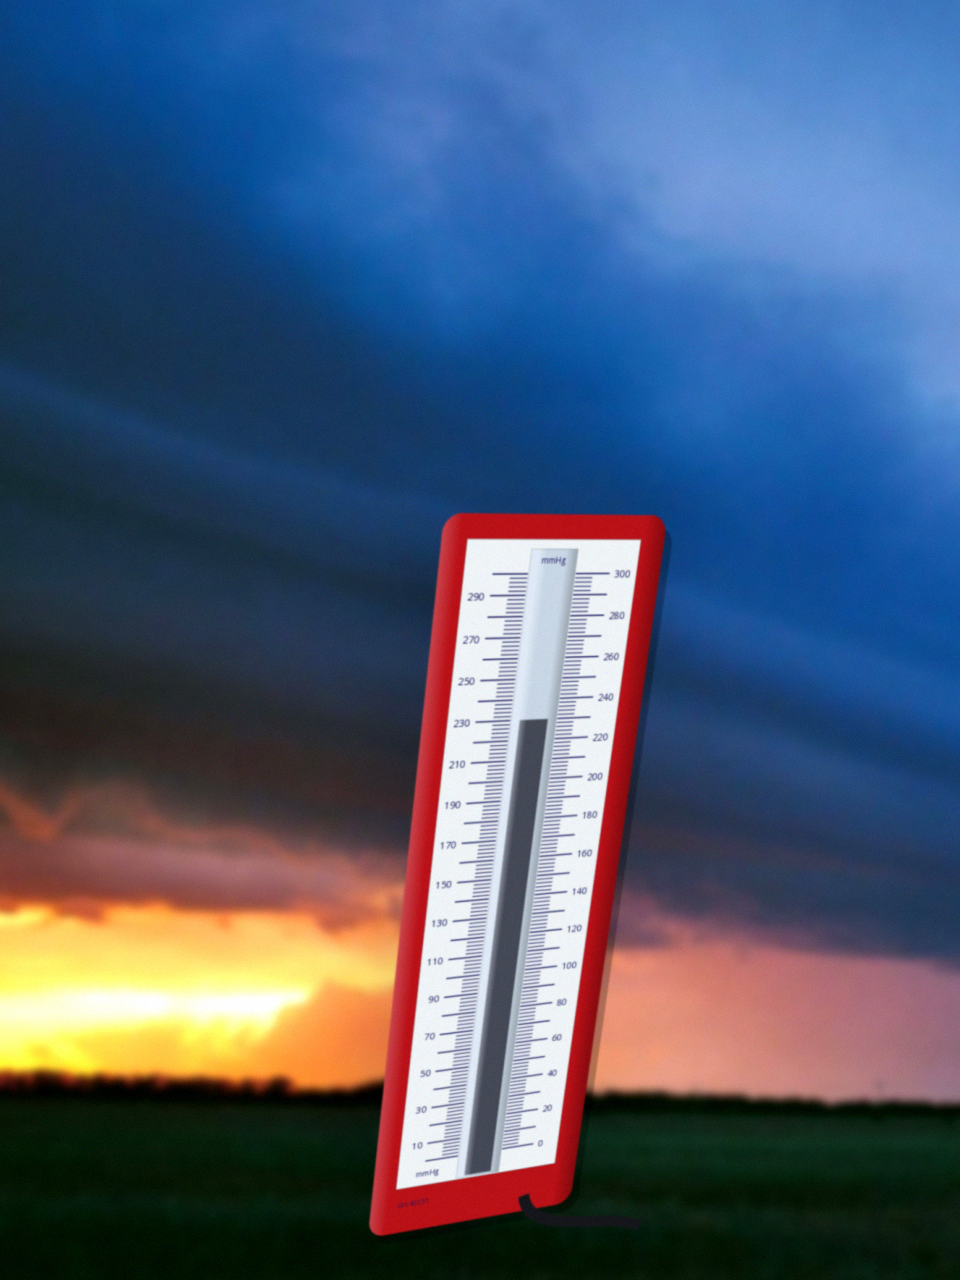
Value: 230
